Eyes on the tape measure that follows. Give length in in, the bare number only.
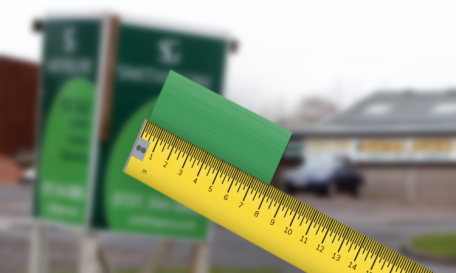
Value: 8
